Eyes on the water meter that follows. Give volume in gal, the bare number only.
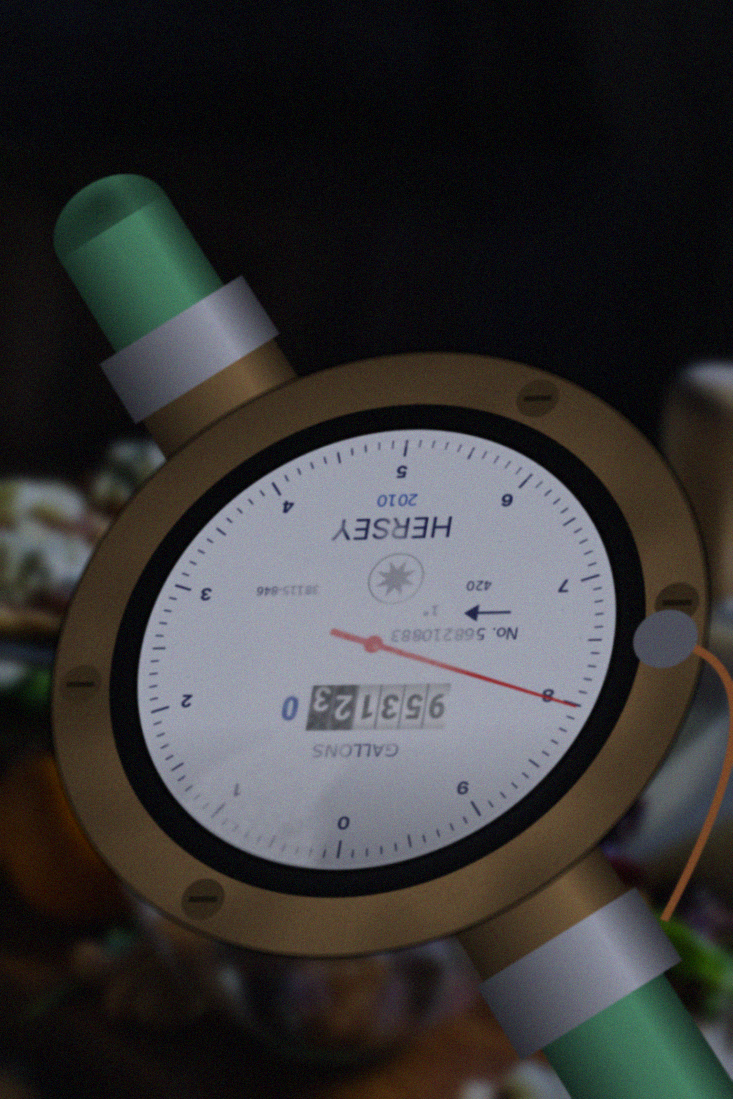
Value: 9531228.0
